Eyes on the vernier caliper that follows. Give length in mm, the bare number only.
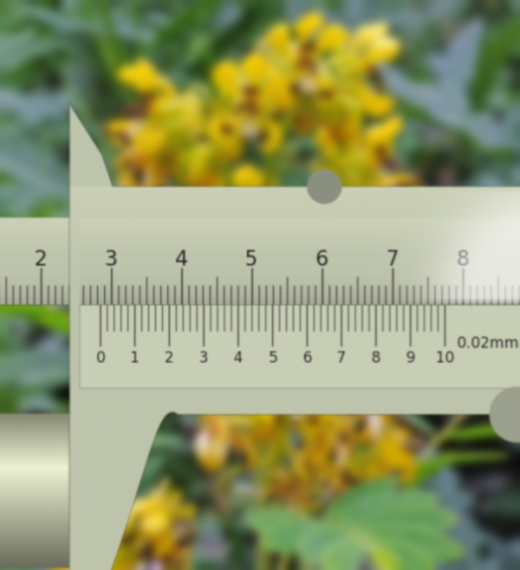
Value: 28.4
